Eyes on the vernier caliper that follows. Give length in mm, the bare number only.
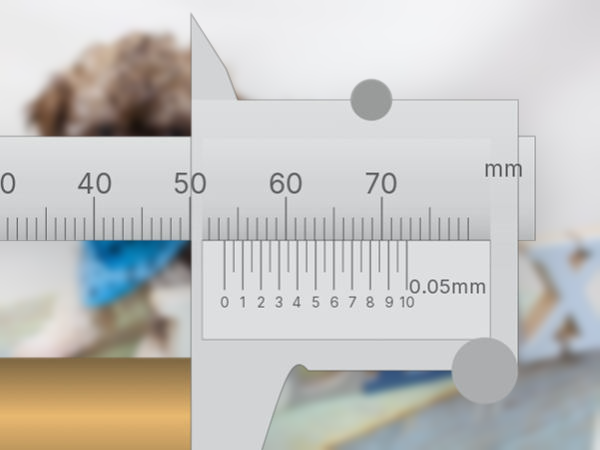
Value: 53.6
